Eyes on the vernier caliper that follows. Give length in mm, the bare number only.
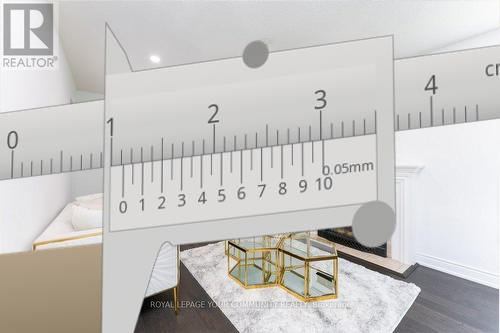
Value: 11.2
